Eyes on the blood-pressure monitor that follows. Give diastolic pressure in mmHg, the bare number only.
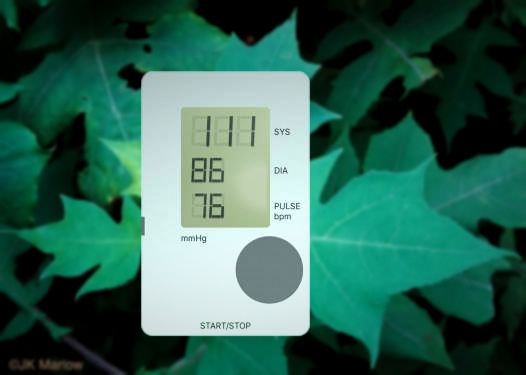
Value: 86
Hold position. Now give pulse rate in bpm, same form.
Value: 76
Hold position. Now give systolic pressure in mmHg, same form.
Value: 111
